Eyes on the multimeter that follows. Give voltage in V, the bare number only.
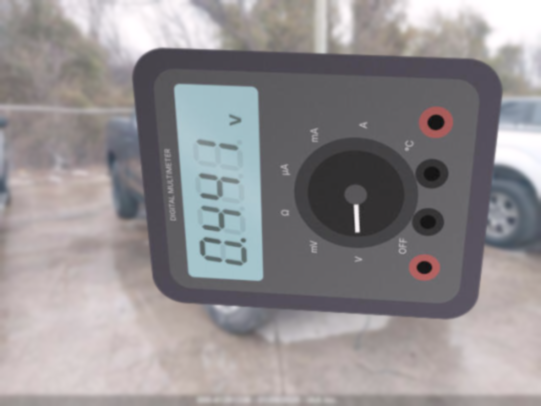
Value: 0.441
